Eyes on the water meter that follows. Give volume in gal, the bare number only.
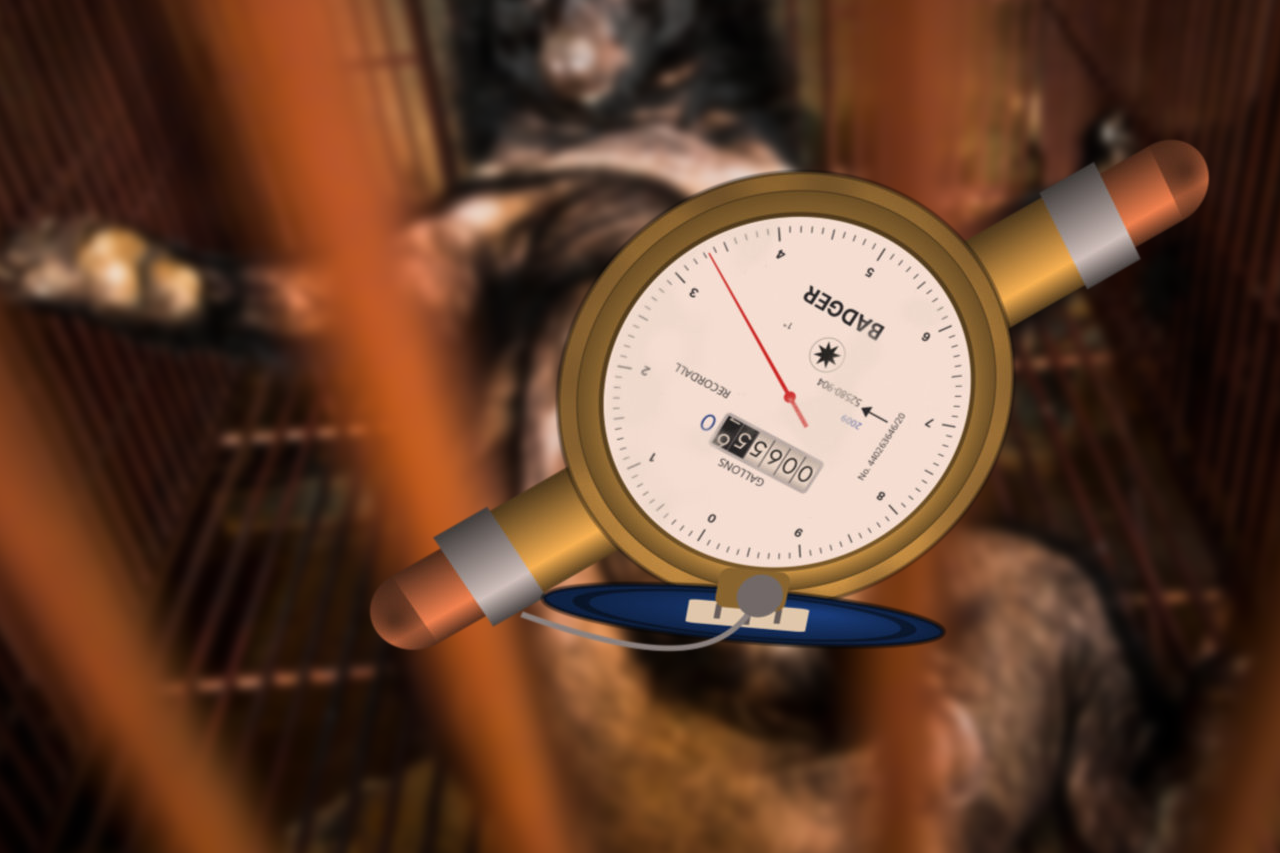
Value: 65563.3
